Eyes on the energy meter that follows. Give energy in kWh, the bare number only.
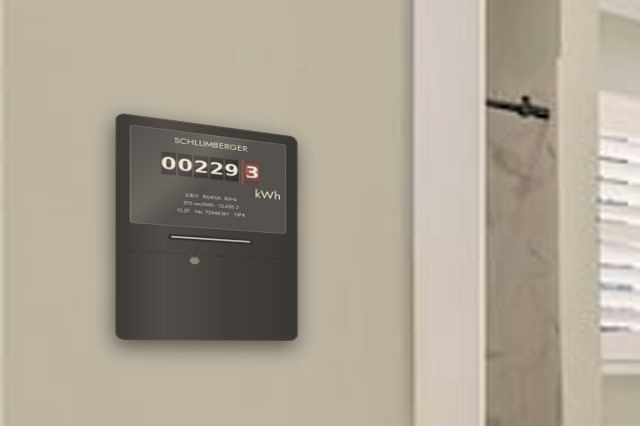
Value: 229.3
